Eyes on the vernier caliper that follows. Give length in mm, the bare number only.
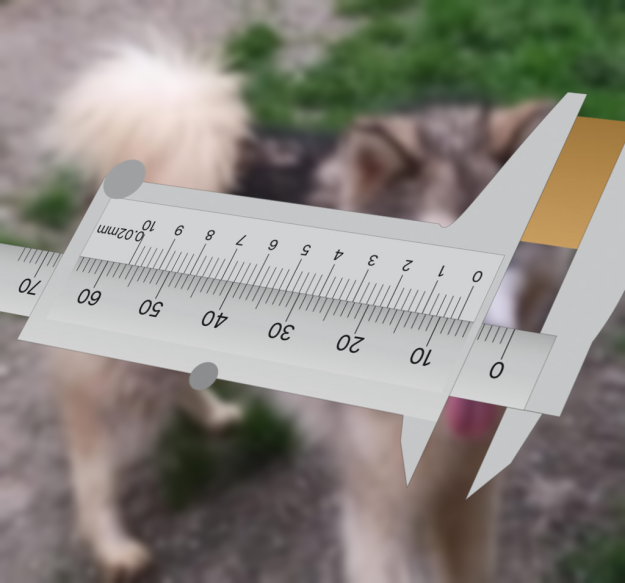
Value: 7.6
